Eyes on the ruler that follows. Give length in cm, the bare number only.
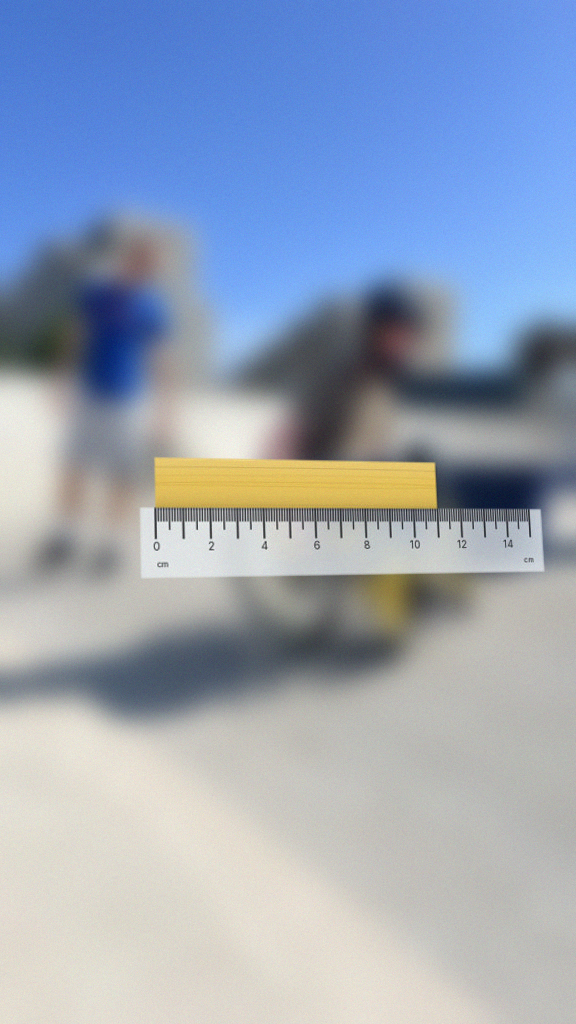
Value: 11
